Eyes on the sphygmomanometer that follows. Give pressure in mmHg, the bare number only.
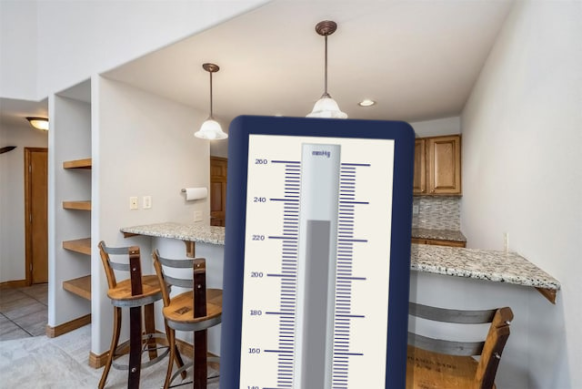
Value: 230
